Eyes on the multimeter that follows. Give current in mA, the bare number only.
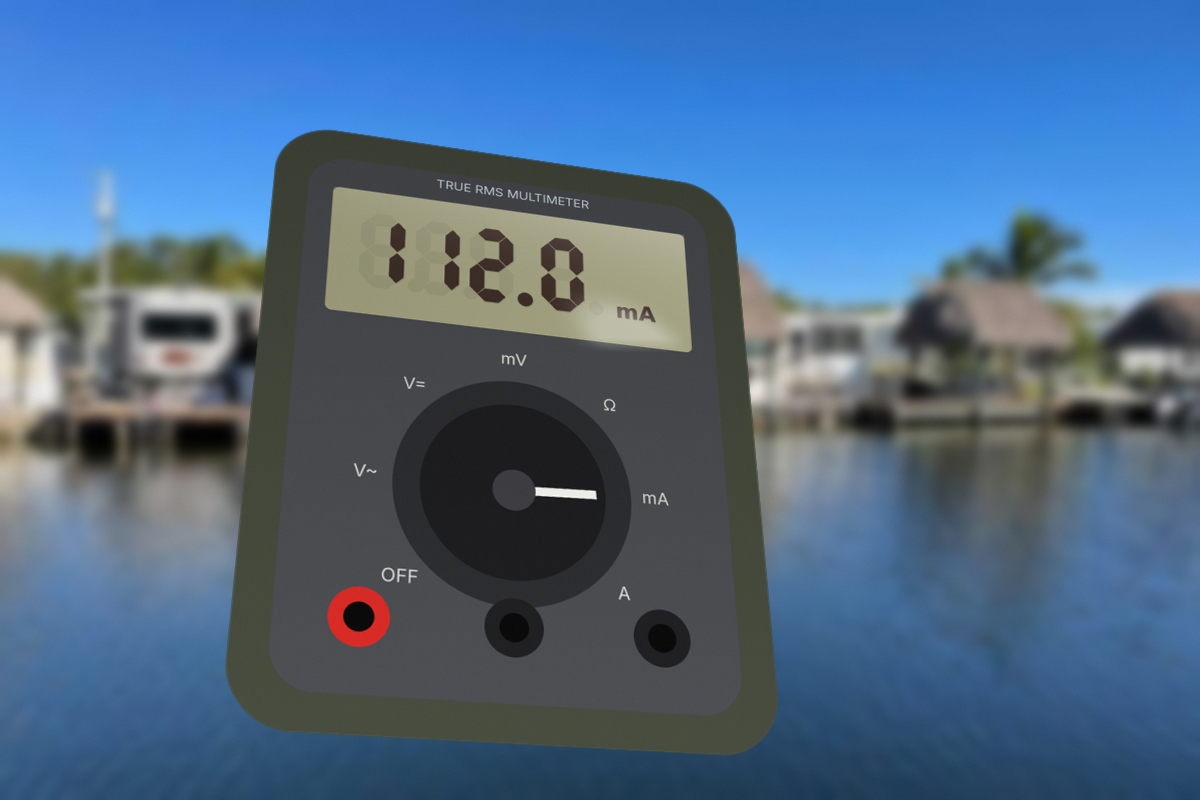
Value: 112.0
